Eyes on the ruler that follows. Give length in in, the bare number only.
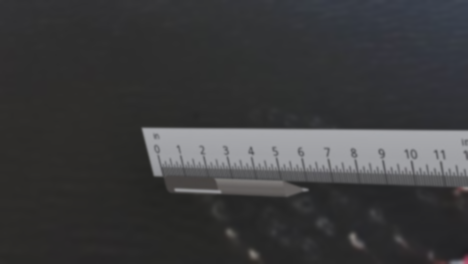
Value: 6
